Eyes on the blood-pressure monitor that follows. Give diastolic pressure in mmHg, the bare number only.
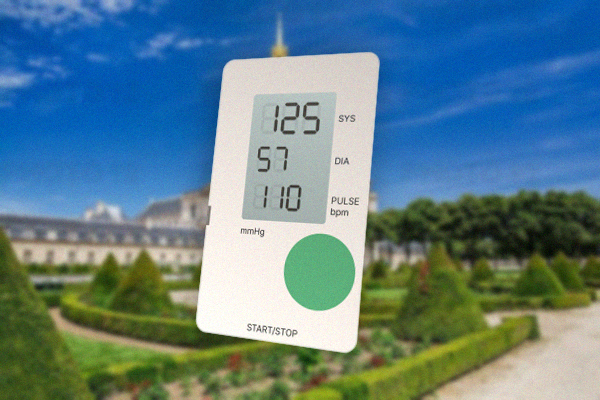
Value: 57
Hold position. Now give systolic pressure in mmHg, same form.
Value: 125
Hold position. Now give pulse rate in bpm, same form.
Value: 110
